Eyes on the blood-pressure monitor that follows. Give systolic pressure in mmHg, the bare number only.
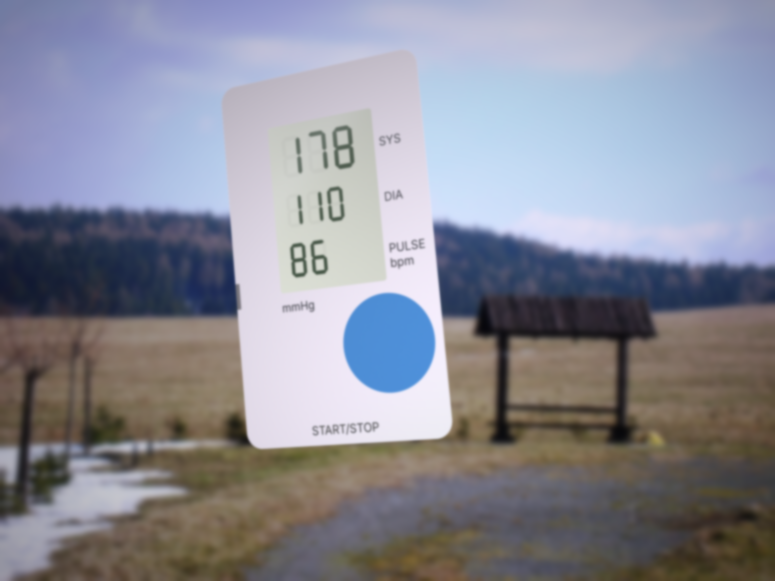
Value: 178
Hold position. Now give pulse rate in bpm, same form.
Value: 86
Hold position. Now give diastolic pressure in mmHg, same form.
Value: 110
